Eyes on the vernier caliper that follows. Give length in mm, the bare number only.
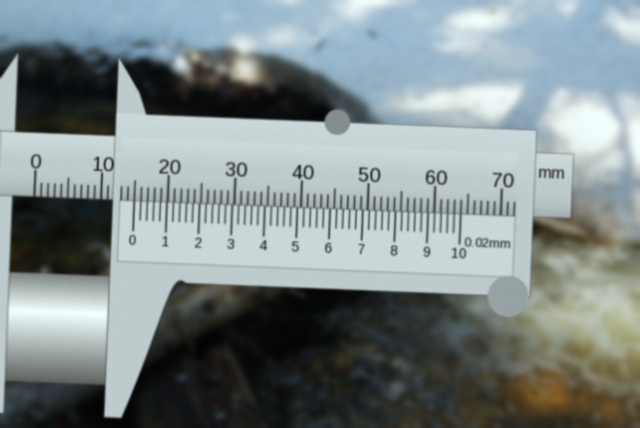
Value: 15.0
